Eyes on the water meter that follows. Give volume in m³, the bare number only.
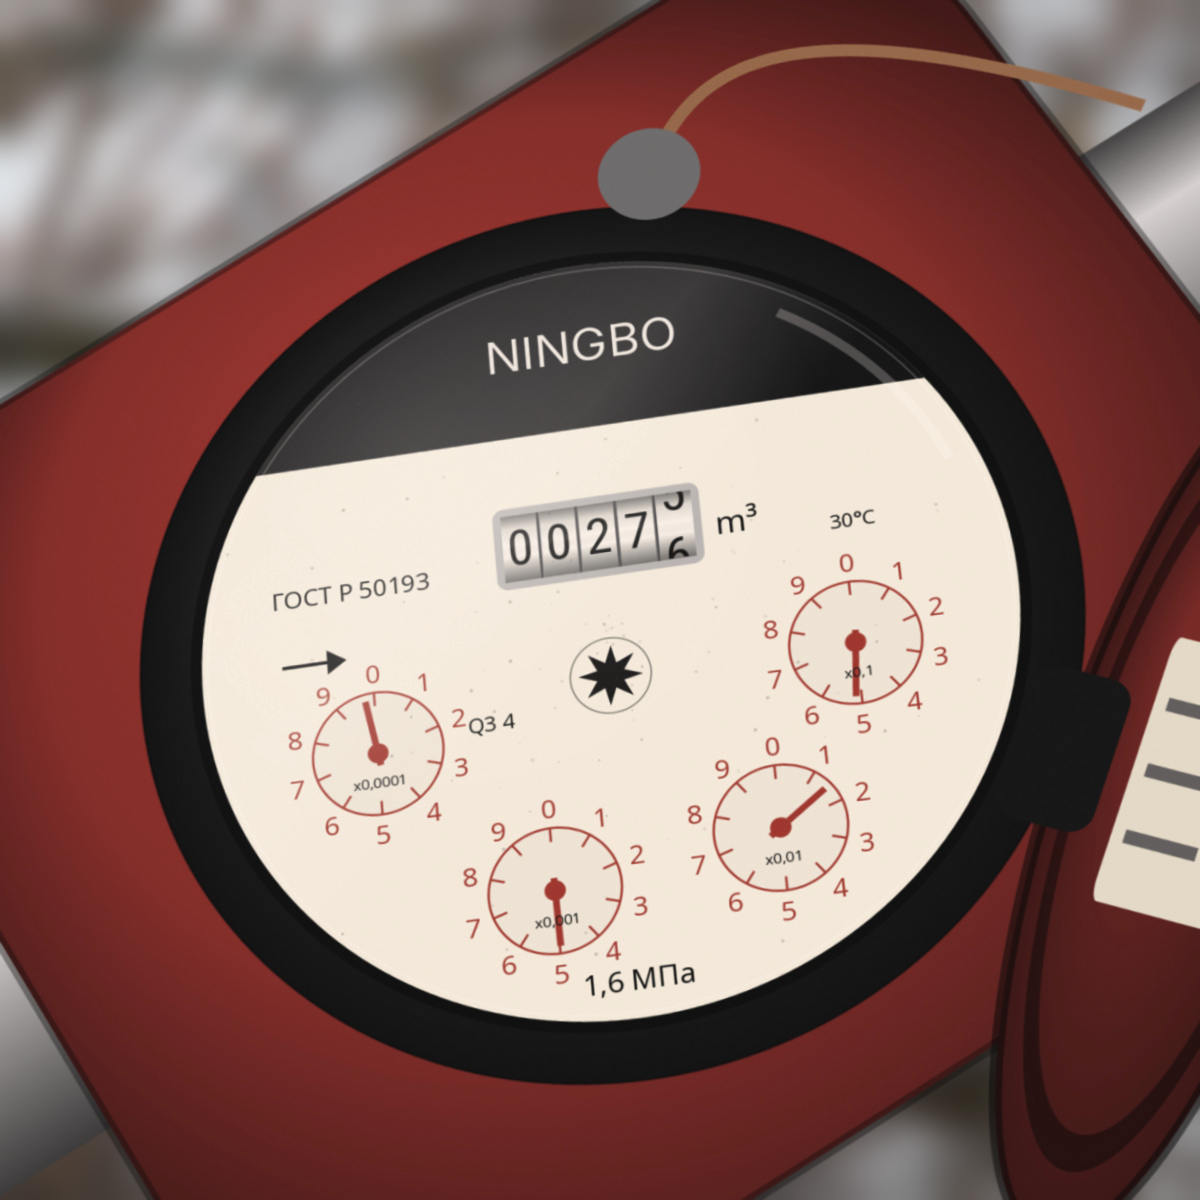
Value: 275.5149
